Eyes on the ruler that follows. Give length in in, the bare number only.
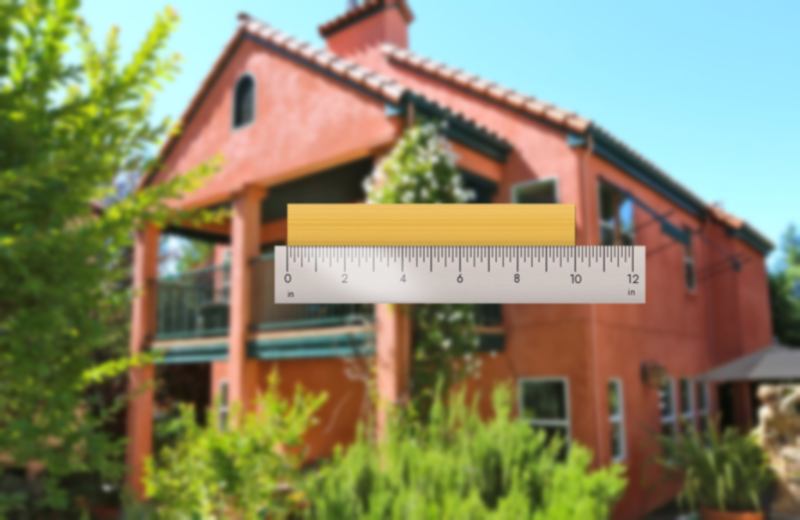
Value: 10
